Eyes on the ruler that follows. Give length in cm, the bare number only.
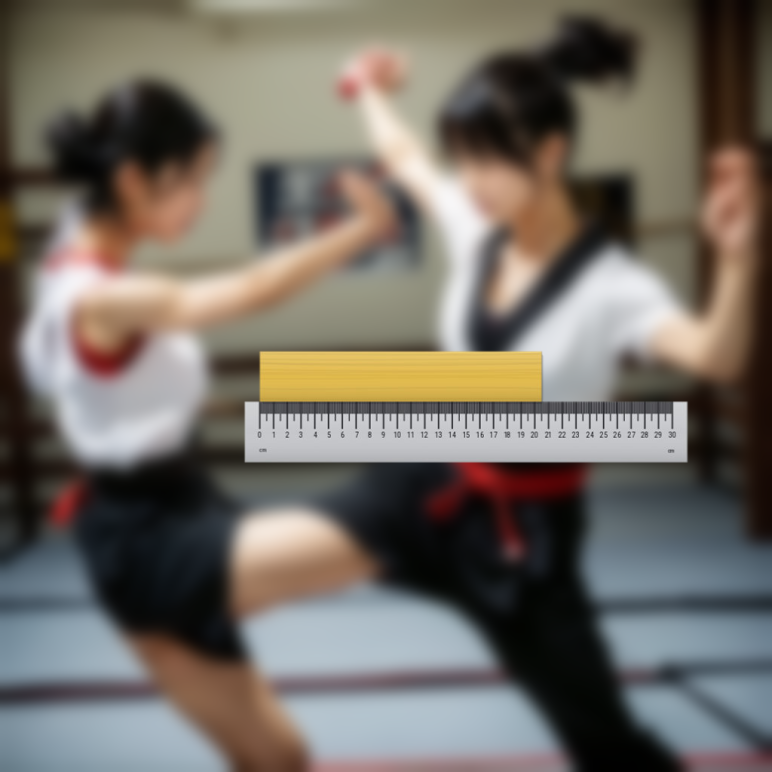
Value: 20.5
